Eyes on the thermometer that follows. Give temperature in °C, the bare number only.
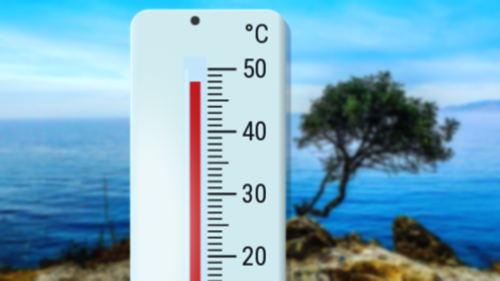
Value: 48
